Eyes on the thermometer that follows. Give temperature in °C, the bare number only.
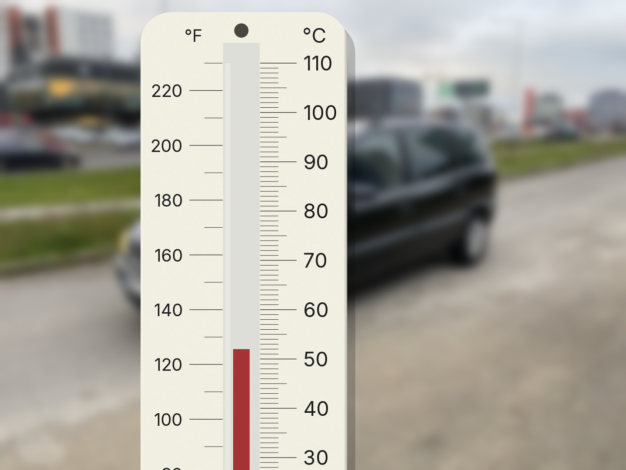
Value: 52
